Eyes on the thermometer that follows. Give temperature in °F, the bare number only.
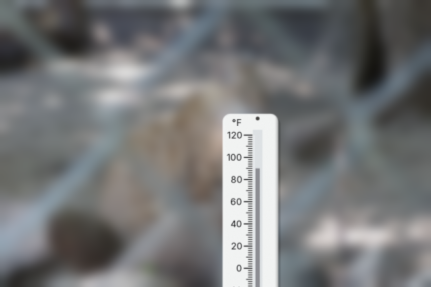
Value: 90
